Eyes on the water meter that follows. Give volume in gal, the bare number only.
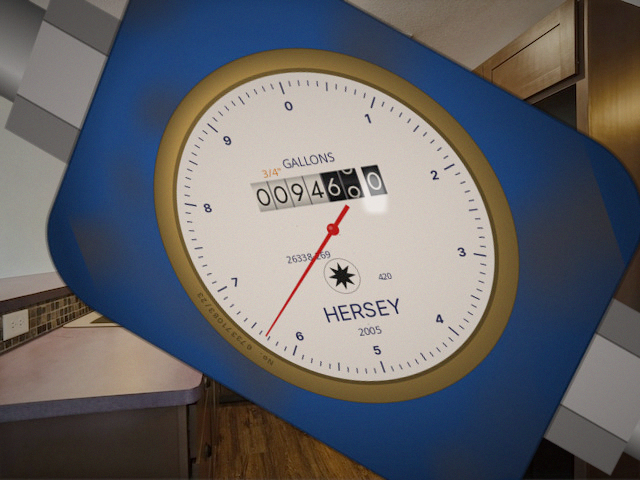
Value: 94686.3
